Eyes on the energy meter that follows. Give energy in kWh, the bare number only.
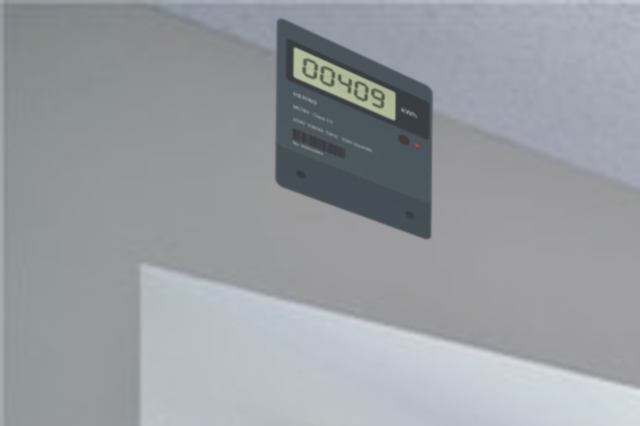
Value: 409
